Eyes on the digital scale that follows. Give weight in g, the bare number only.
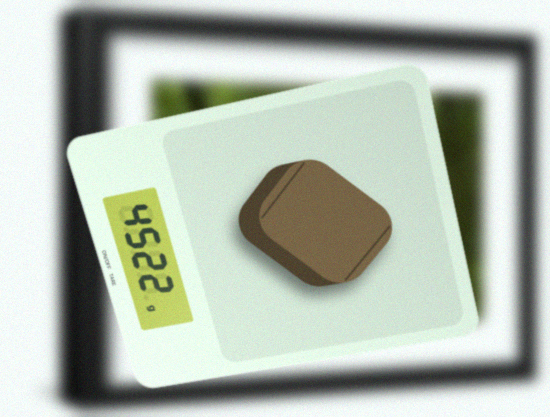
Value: 4522
